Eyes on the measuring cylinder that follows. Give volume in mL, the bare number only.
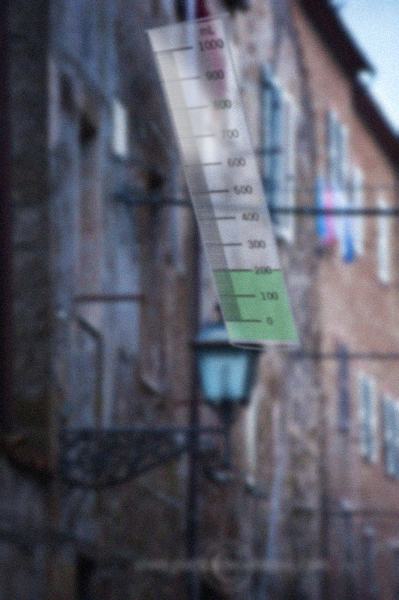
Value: 200
